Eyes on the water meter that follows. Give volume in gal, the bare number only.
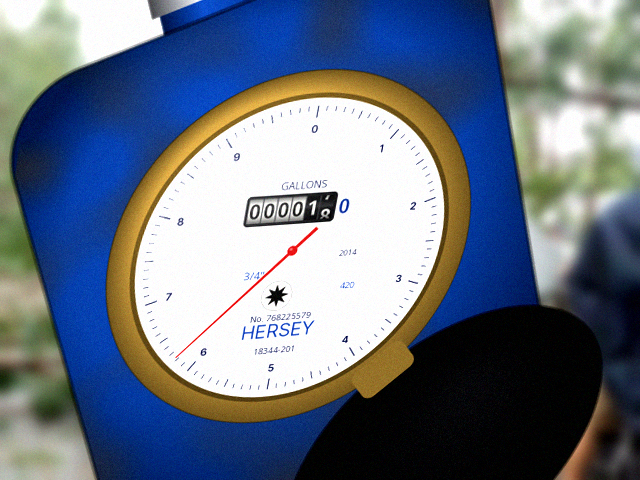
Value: 176.2
